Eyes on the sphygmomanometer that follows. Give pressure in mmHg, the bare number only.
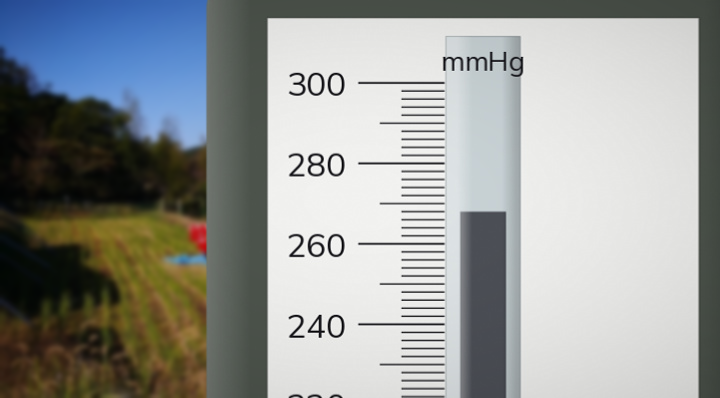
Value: 268
